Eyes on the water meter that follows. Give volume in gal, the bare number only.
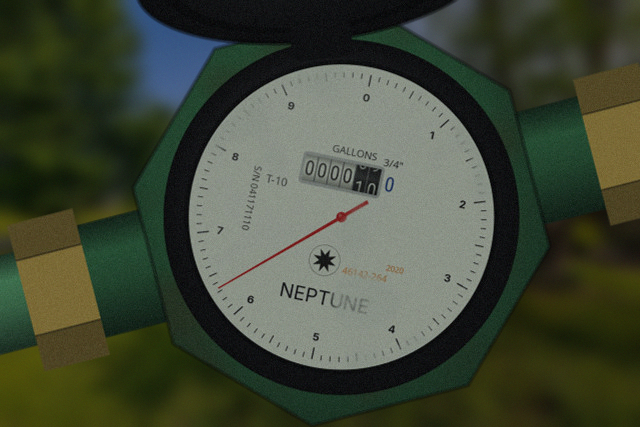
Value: 96.3
